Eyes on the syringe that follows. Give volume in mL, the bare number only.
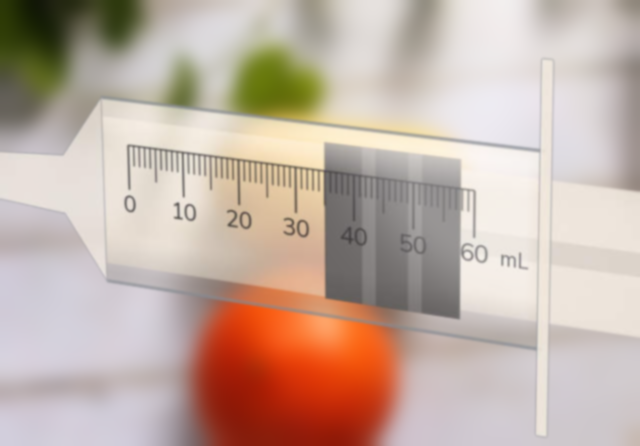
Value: 35
